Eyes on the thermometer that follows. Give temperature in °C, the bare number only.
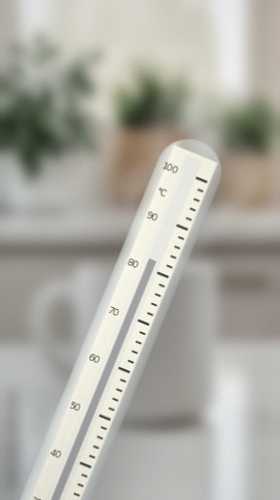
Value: 82
